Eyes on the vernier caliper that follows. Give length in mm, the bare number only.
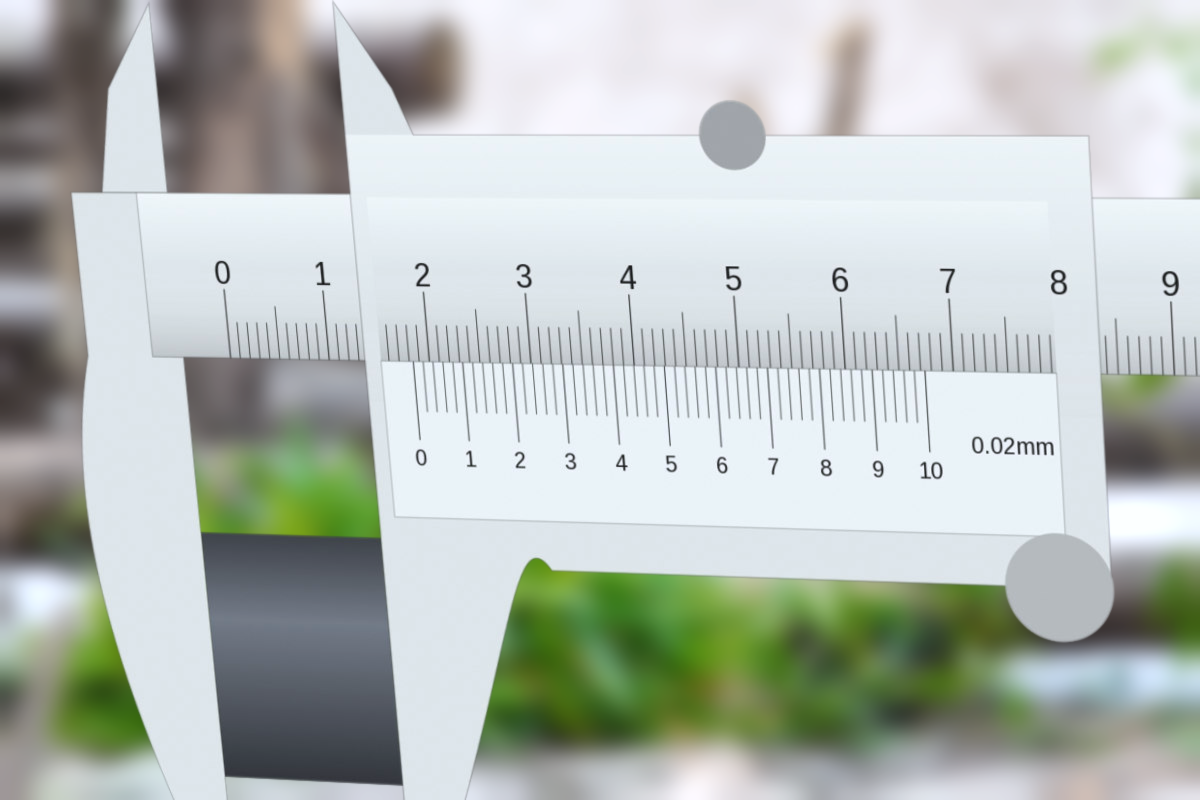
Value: 18.4
